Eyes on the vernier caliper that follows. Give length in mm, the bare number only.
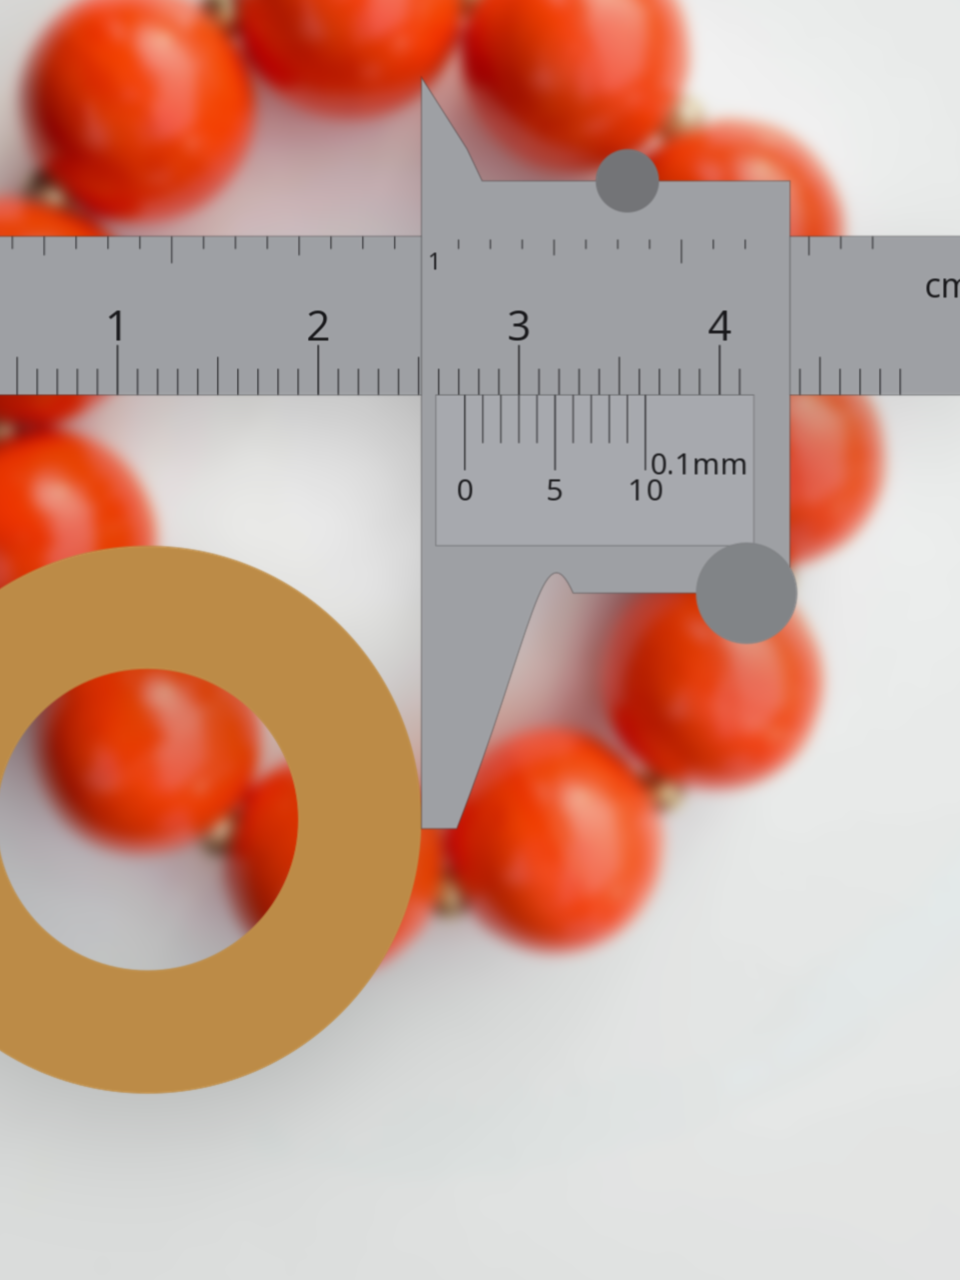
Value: 27.3
